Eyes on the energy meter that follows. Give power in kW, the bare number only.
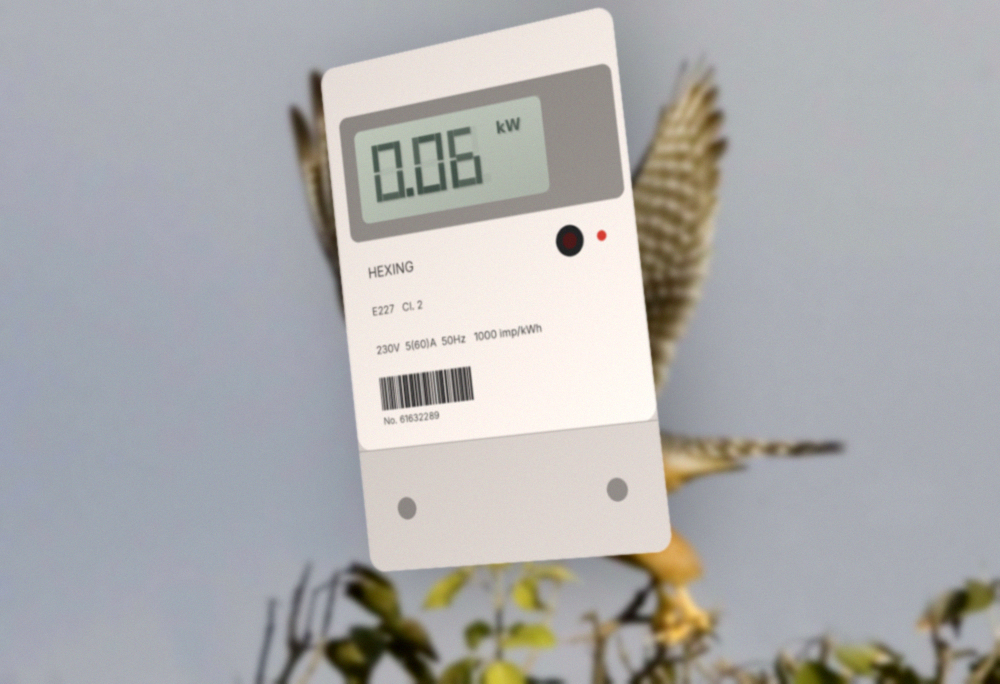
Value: 0.06
